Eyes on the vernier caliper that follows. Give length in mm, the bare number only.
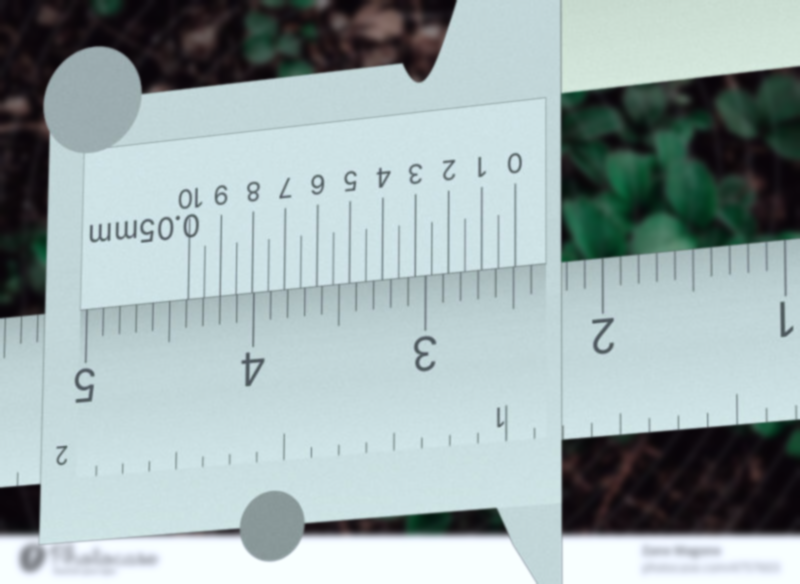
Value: 24.9
